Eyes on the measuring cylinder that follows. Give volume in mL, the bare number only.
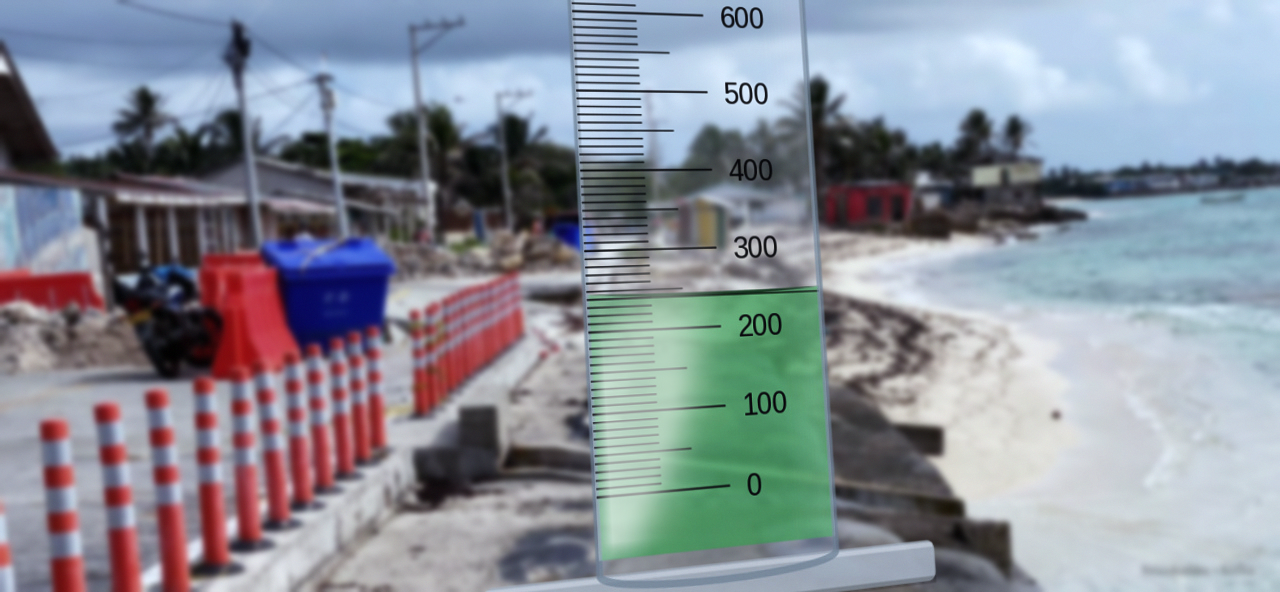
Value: 240
